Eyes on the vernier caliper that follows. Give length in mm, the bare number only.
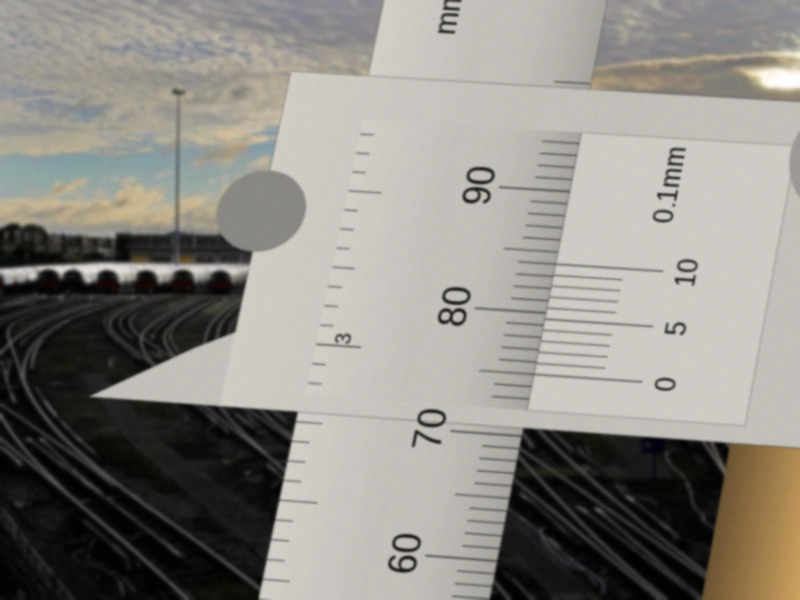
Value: 75.0
